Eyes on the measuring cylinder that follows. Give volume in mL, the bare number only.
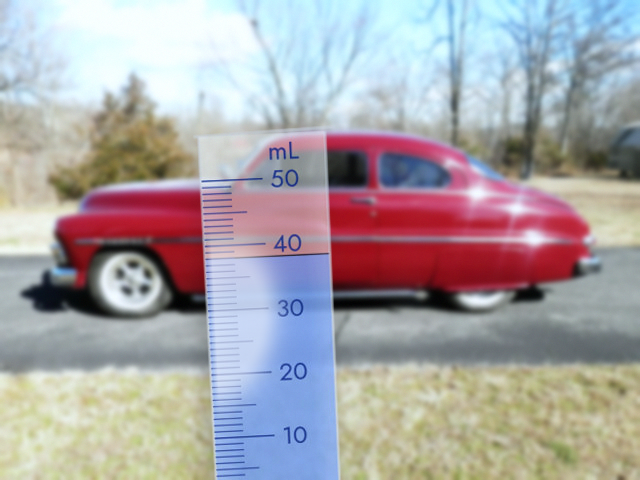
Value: 38
